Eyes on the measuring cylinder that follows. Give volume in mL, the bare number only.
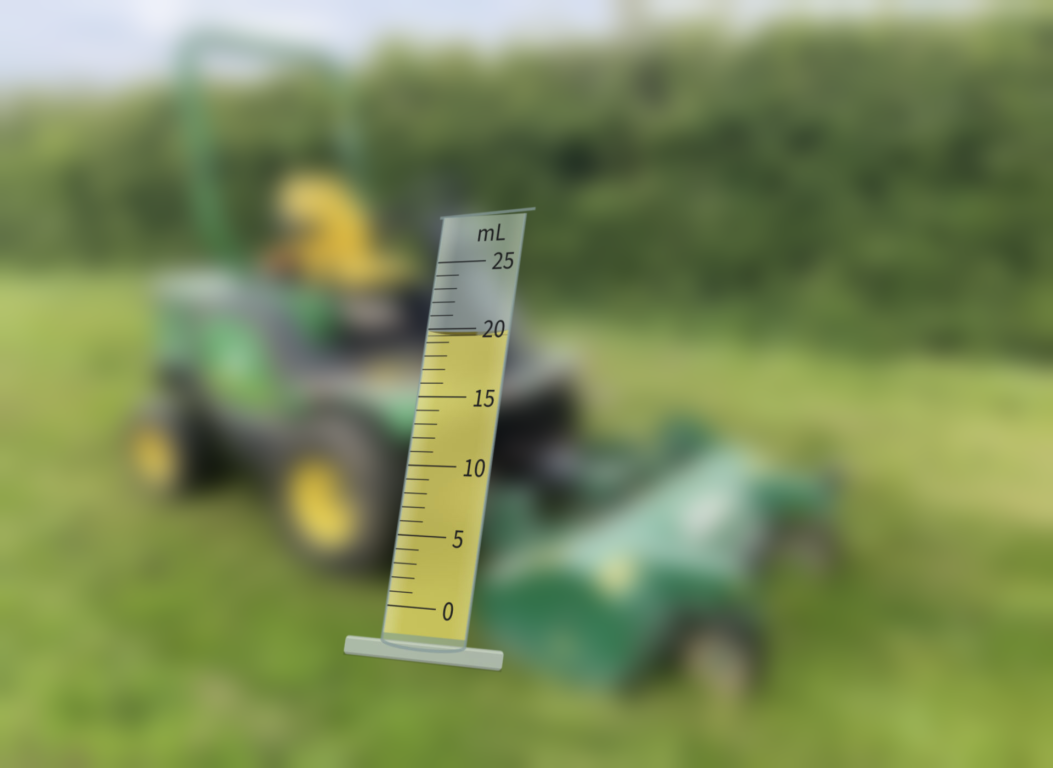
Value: 19.5
